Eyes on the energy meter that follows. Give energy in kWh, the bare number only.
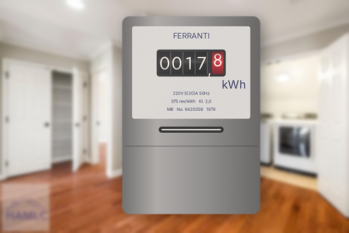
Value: 17.8
